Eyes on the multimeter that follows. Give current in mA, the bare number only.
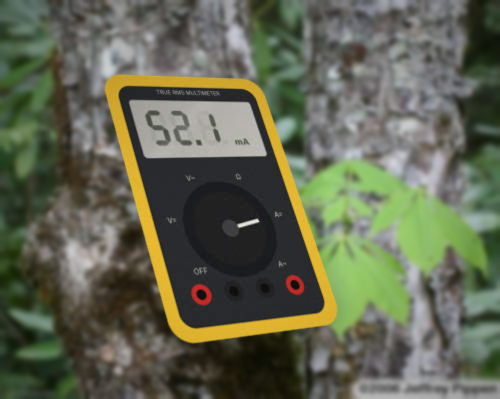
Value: 52.1
